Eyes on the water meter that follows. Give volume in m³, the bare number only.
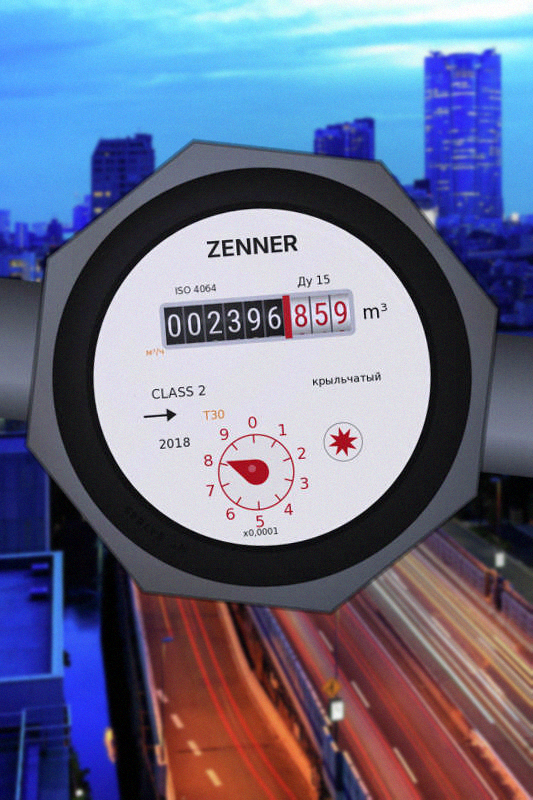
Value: 2396.8598
